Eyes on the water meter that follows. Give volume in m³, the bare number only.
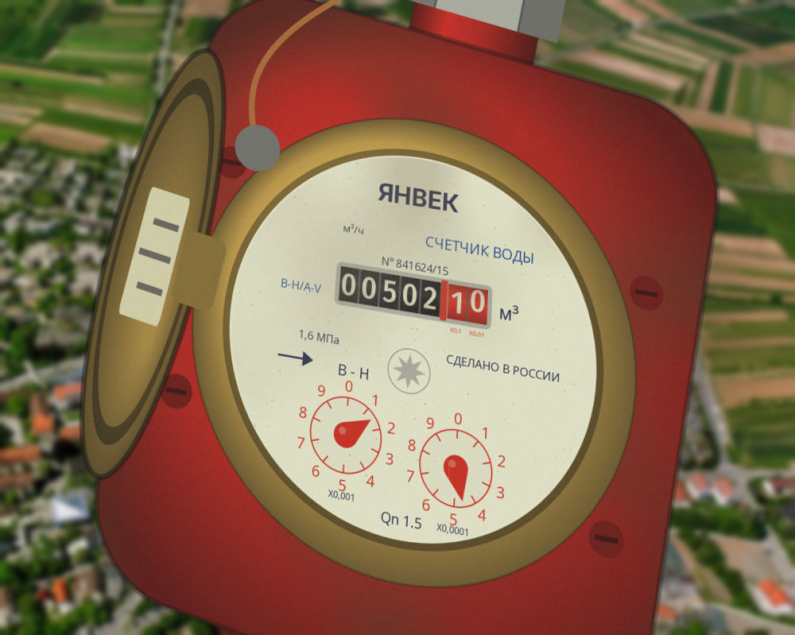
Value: 502.1014
